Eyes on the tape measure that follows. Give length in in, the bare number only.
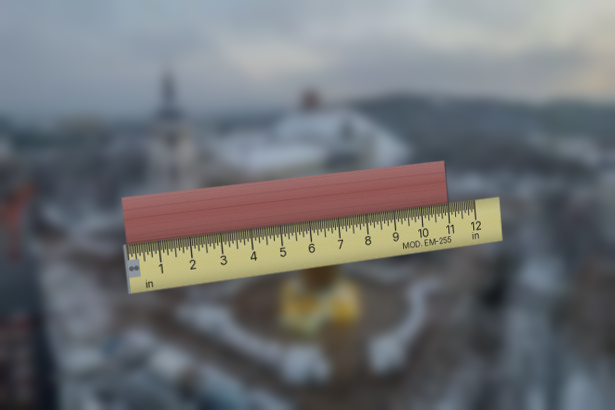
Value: 11
